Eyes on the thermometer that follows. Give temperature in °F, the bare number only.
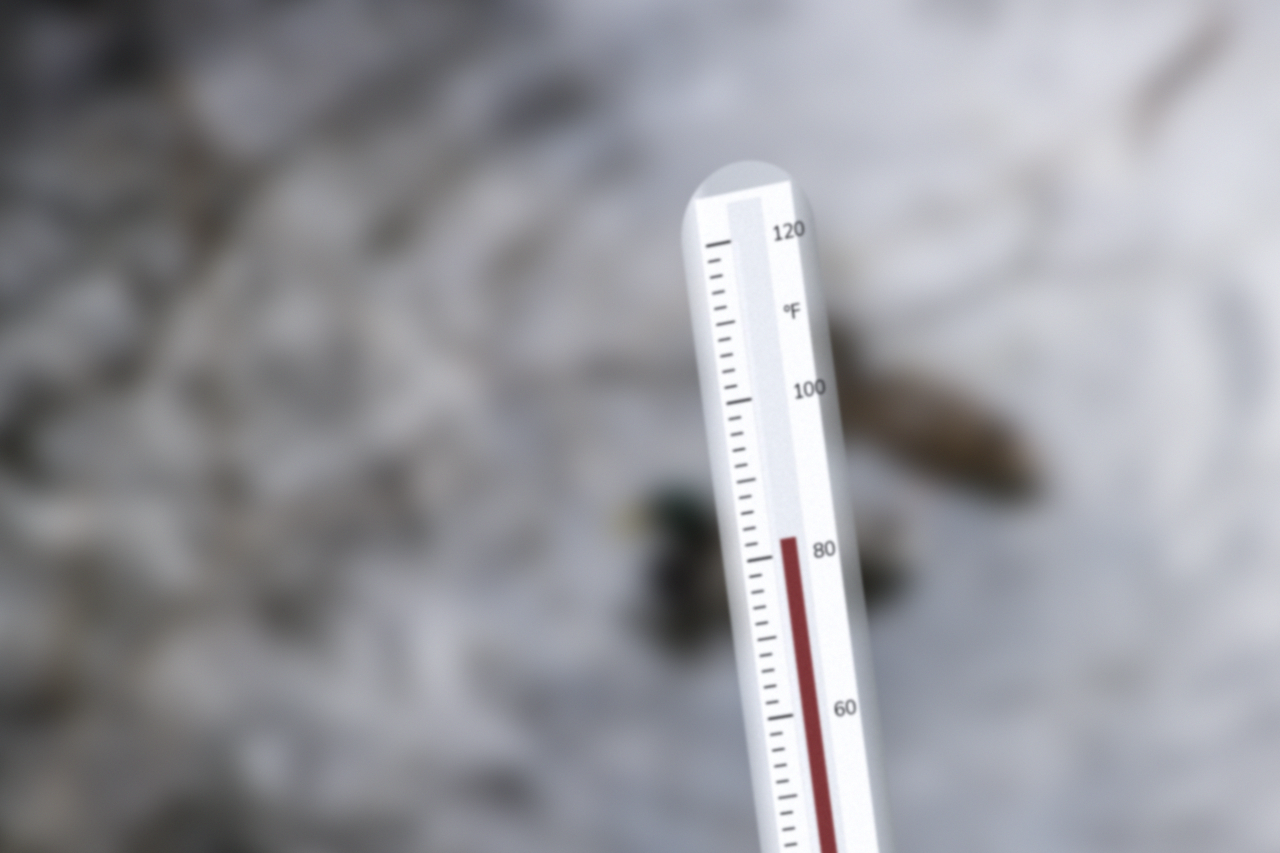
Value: 82
